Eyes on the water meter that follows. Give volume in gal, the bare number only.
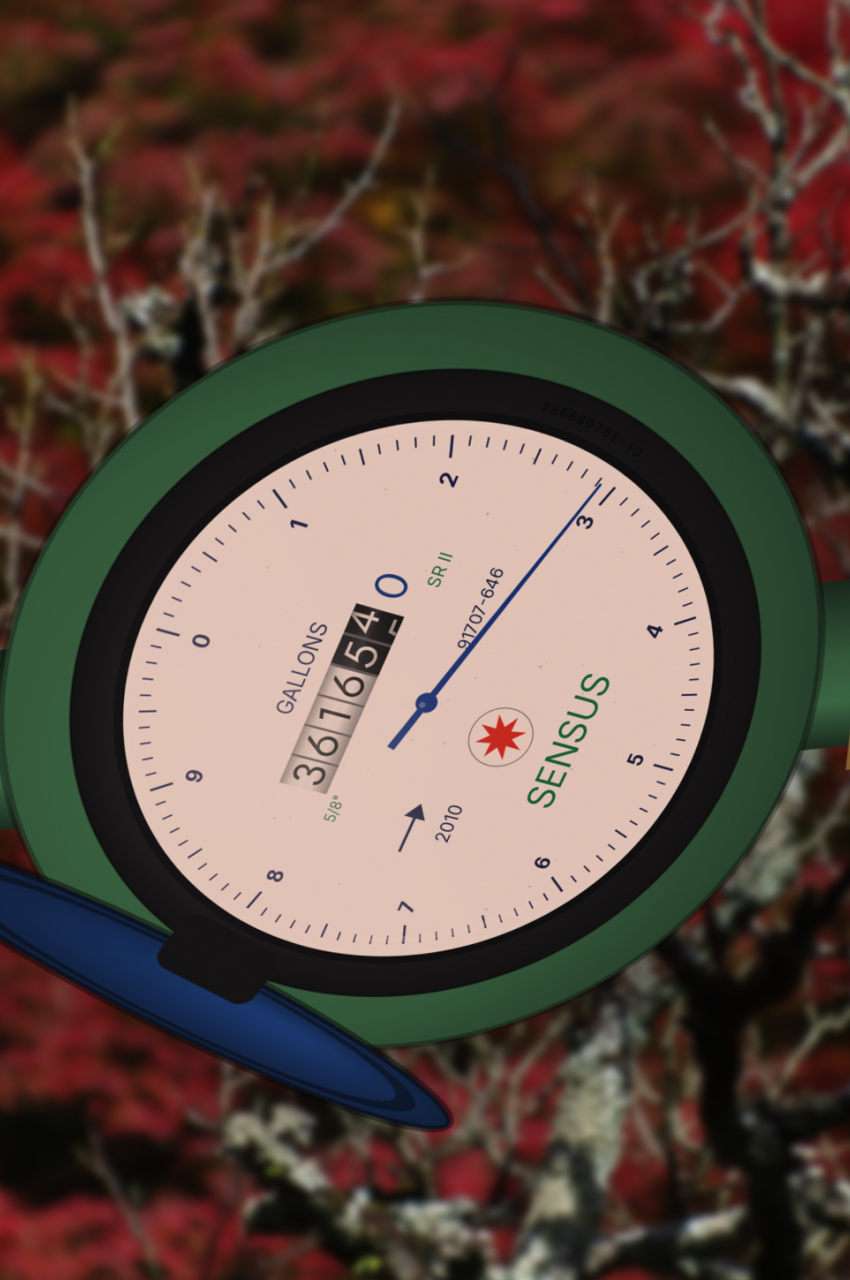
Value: 3616542.9
